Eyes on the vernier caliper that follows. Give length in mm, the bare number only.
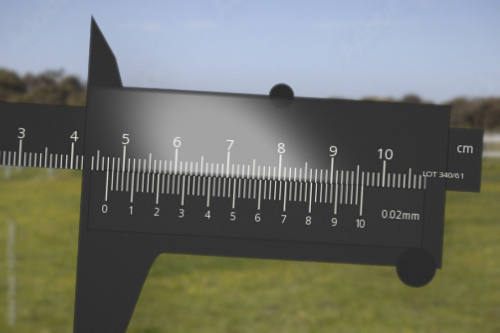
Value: 47.0
